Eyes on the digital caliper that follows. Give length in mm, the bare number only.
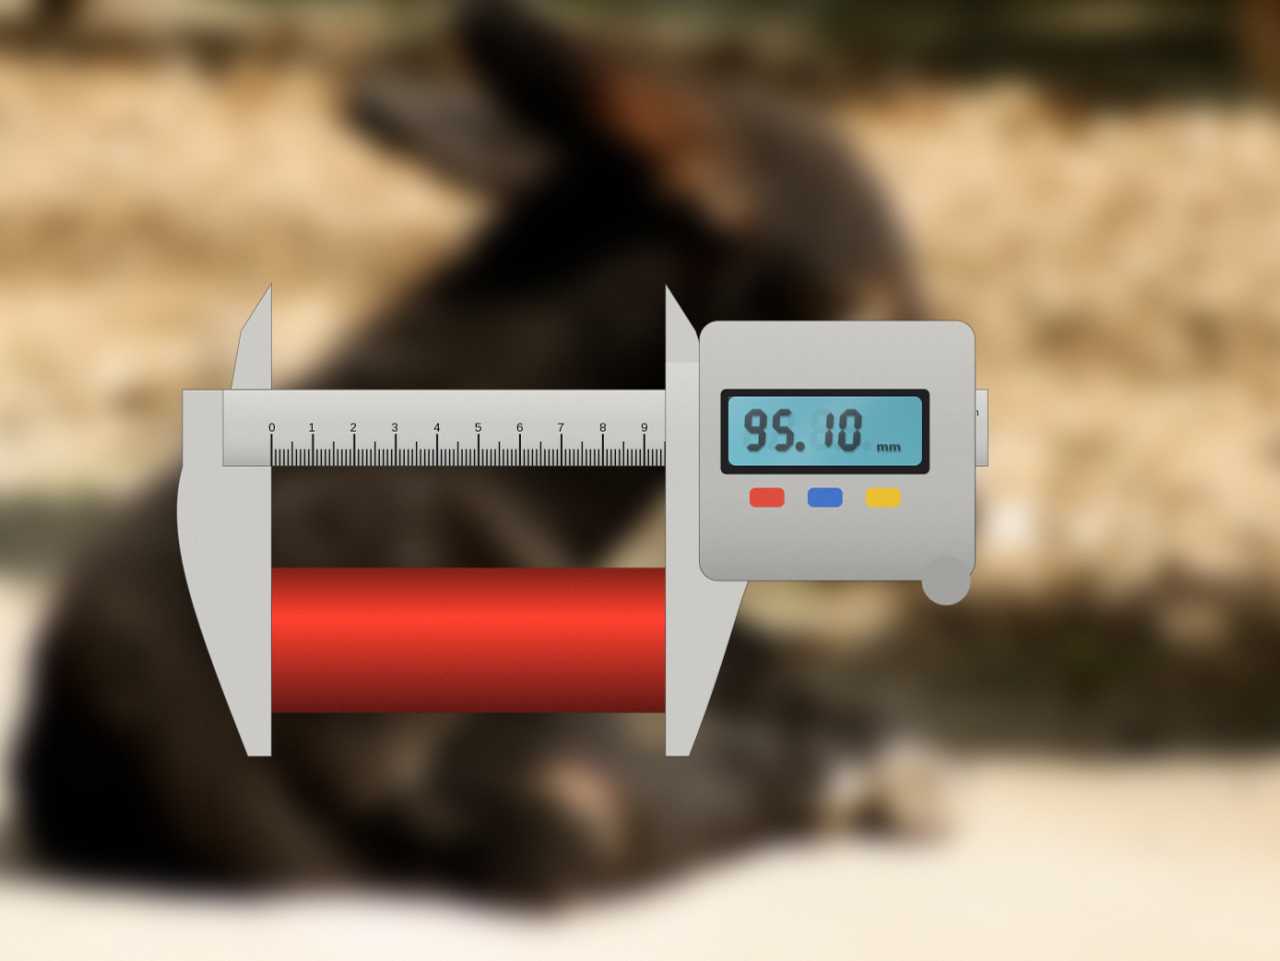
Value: 95.10
